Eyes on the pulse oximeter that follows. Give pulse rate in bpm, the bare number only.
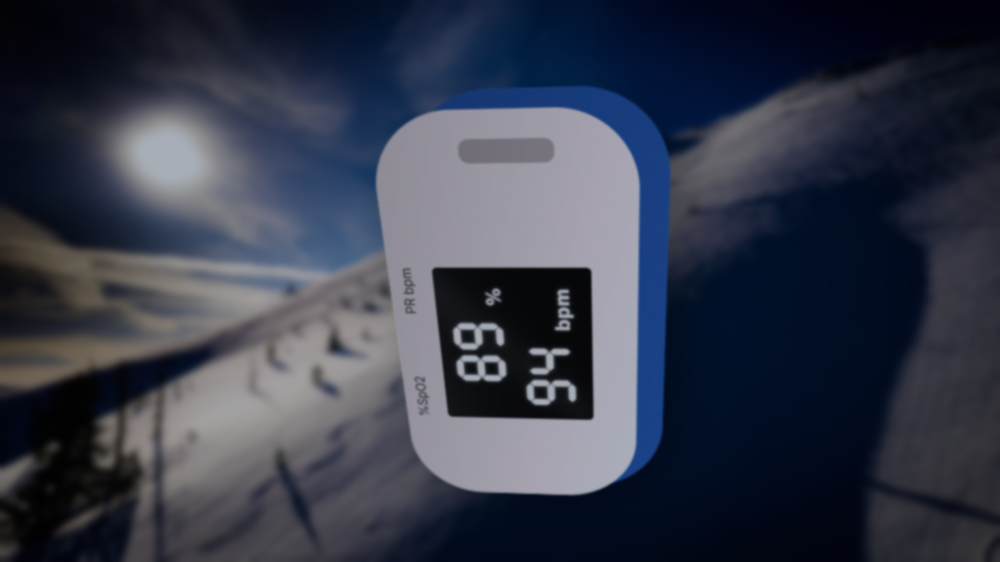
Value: 94
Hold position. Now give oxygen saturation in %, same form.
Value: 89
